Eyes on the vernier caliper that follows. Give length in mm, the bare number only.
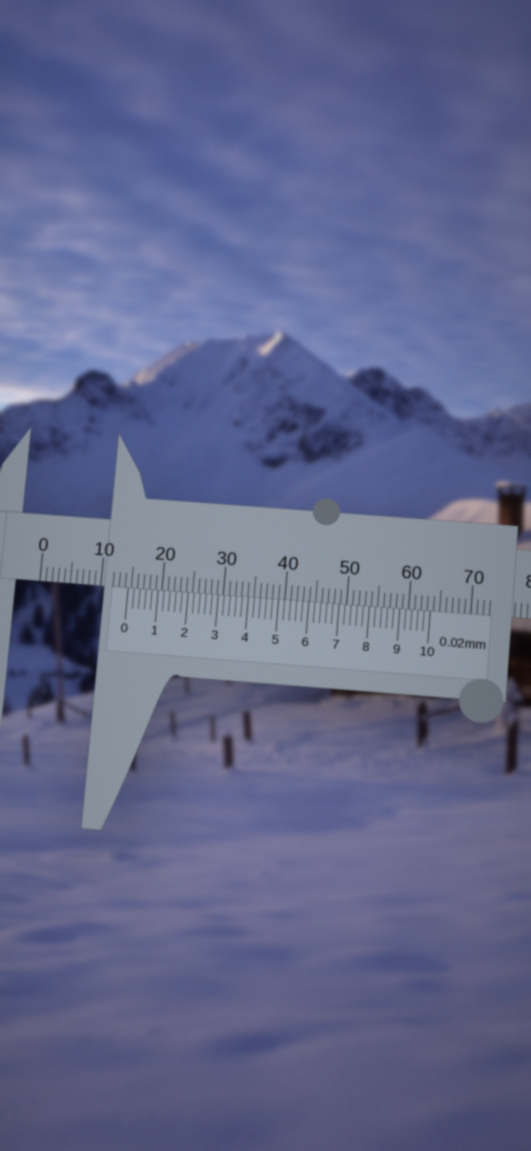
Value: 14.5
